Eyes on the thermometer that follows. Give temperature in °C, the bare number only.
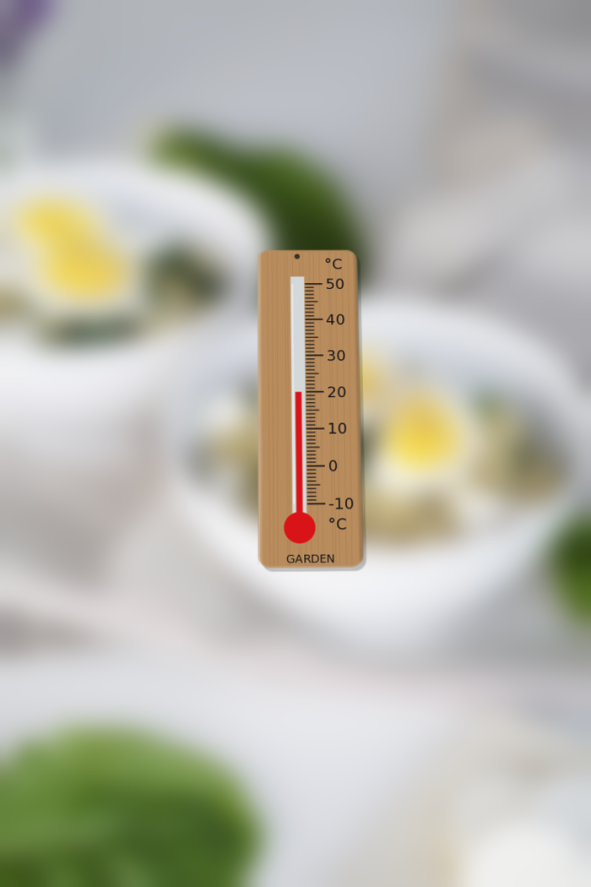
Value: 20
